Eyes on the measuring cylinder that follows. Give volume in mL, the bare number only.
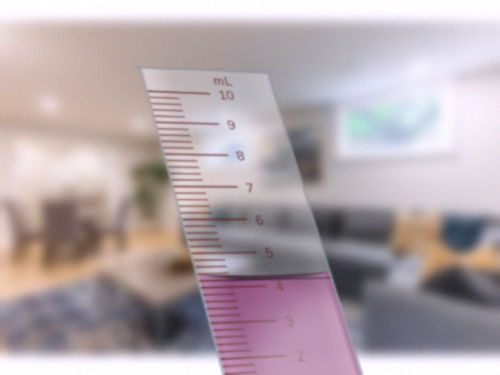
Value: 4.2
